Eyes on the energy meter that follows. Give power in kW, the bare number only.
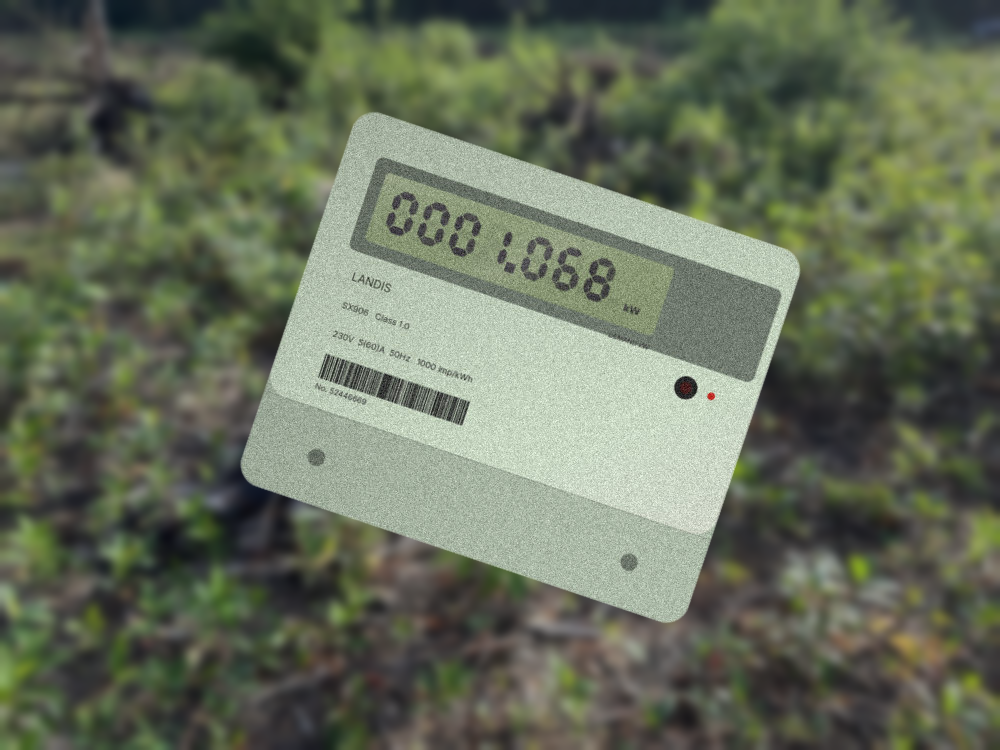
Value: 1.068
